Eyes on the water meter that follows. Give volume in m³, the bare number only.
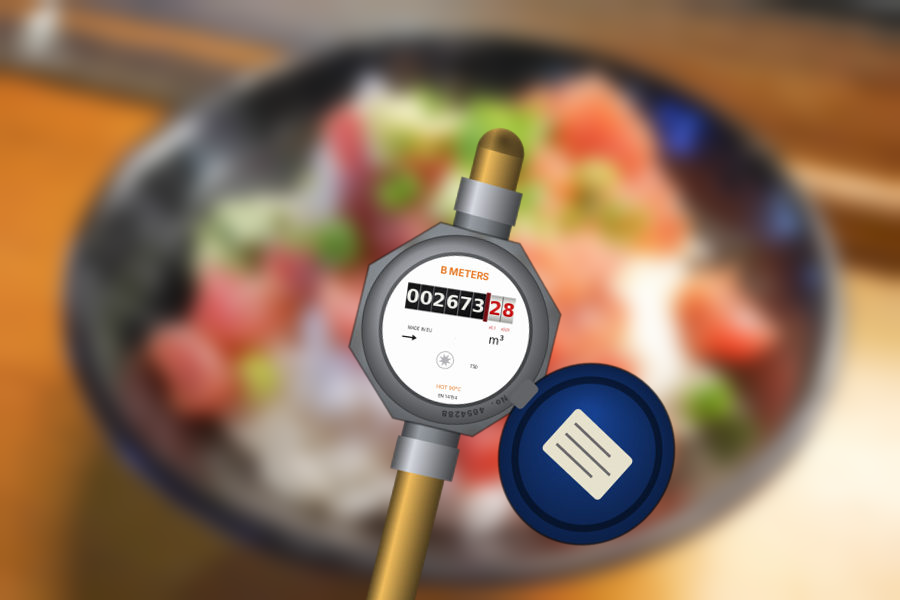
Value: 2673.28
